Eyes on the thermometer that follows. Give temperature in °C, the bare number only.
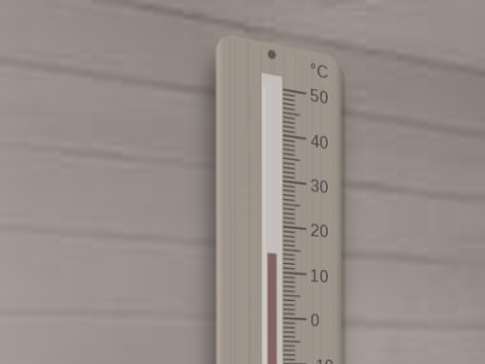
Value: 14
